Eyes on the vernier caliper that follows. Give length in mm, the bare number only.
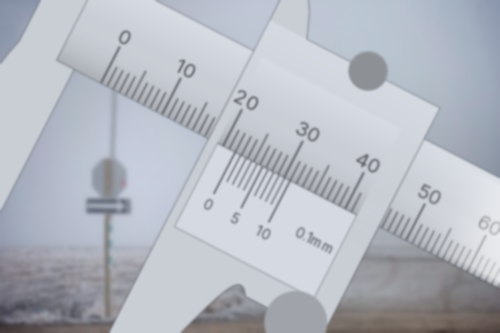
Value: 22.0
